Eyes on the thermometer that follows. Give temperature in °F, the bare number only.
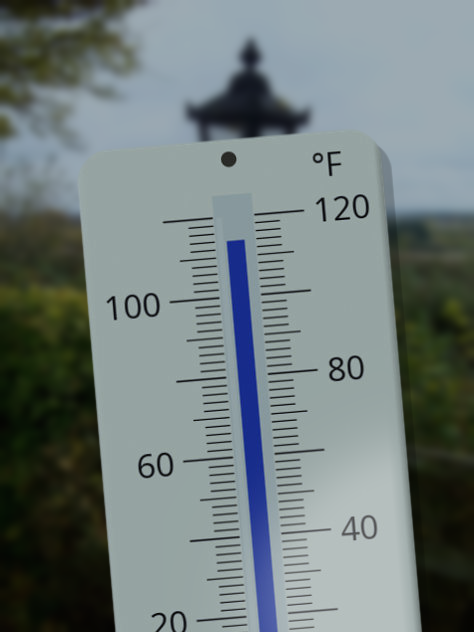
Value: 114
